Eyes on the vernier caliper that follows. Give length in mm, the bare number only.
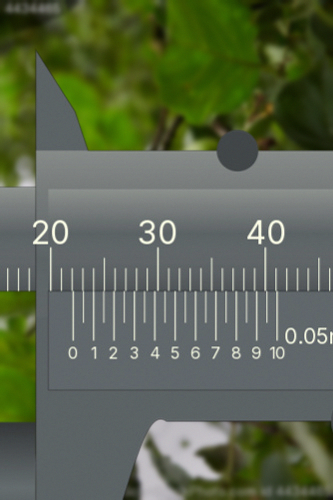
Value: 22.1
